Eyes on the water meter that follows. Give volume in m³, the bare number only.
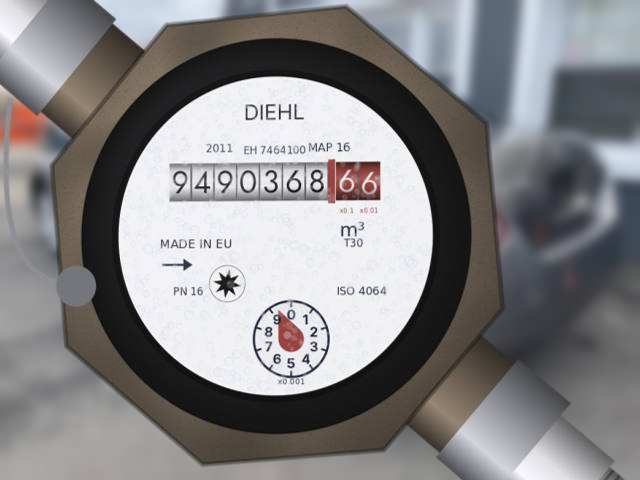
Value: 9490368.659
